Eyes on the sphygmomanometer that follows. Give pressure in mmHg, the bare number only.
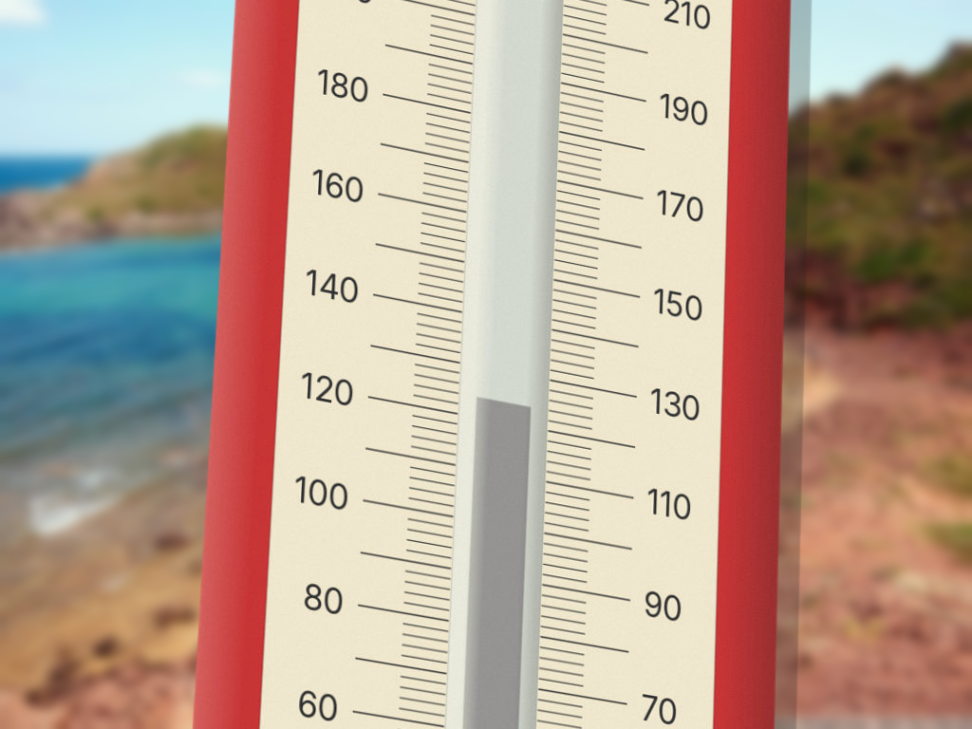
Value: 124
